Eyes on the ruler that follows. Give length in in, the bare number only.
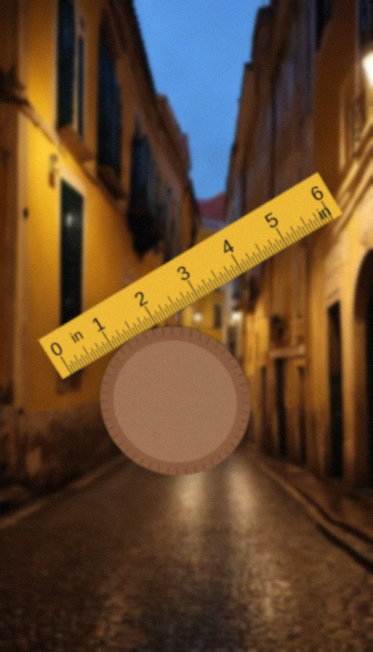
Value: 3
